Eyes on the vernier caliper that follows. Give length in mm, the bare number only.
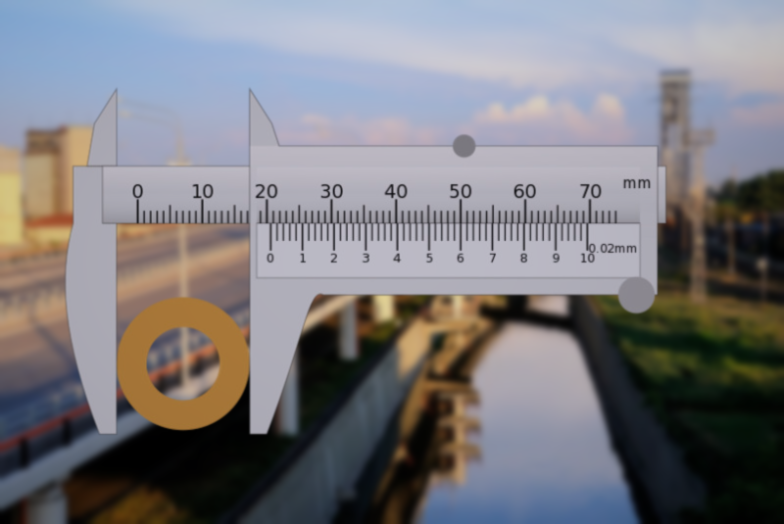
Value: 20.6
